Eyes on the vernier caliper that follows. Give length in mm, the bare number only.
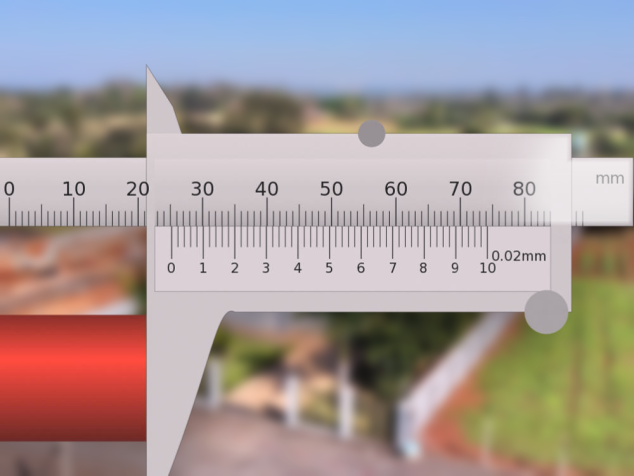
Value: 25.2
